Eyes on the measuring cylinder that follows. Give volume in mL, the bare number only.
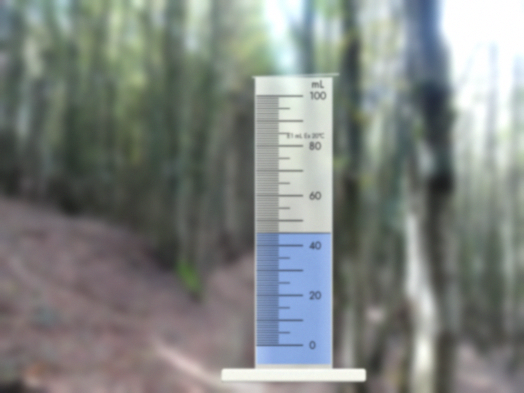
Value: 45
